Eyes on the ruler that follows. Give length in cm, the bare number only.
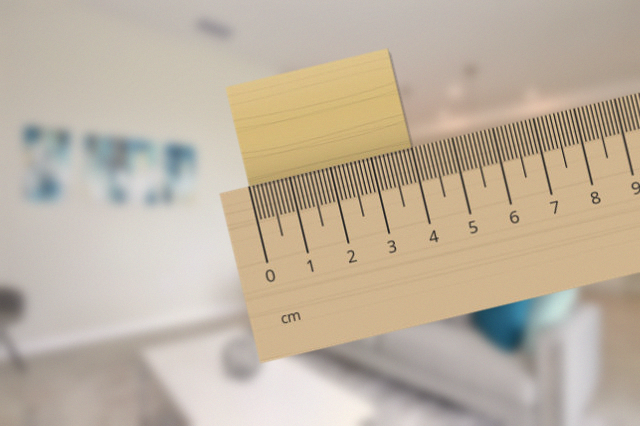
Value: 4
